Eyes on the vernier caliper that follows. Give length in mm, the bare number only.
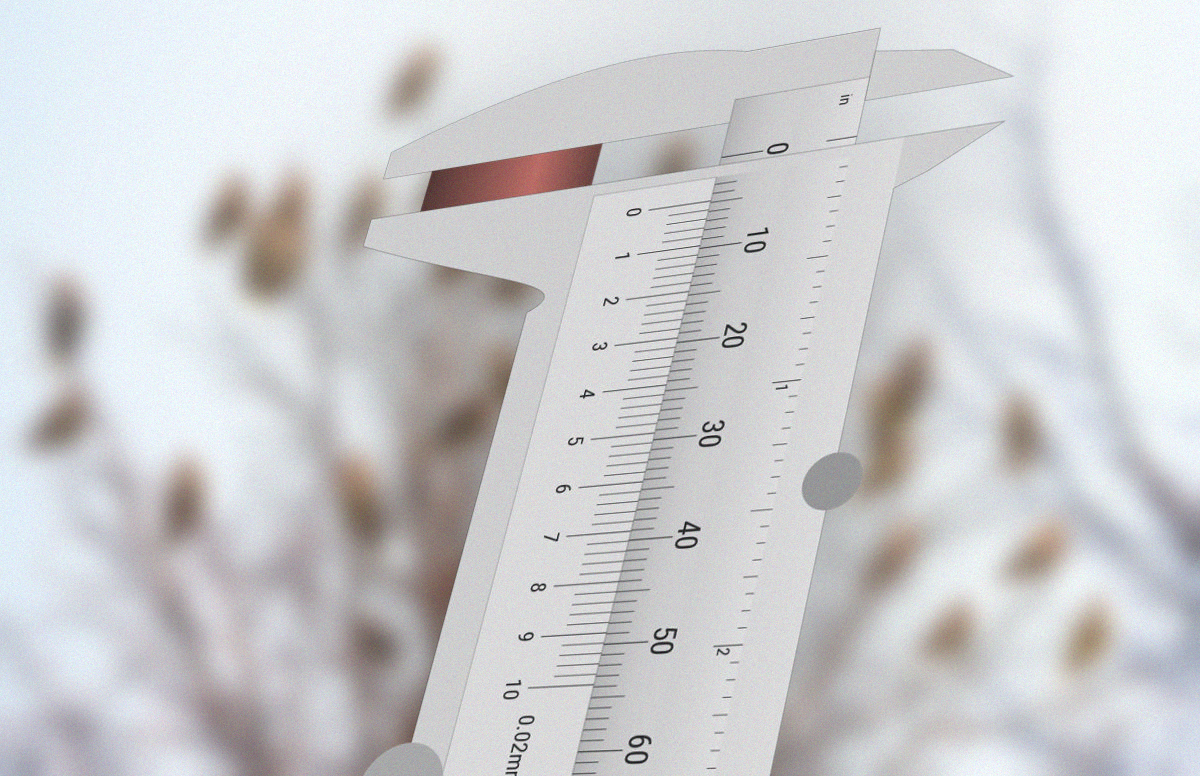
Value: 4.8
